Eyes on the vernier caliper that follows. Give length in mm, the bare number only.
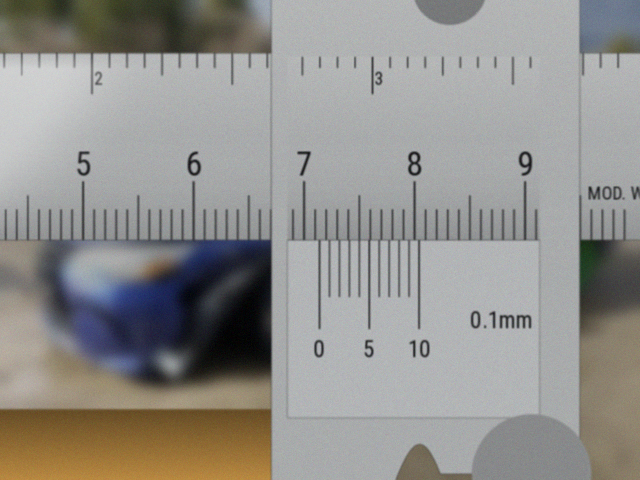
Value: 71.4
